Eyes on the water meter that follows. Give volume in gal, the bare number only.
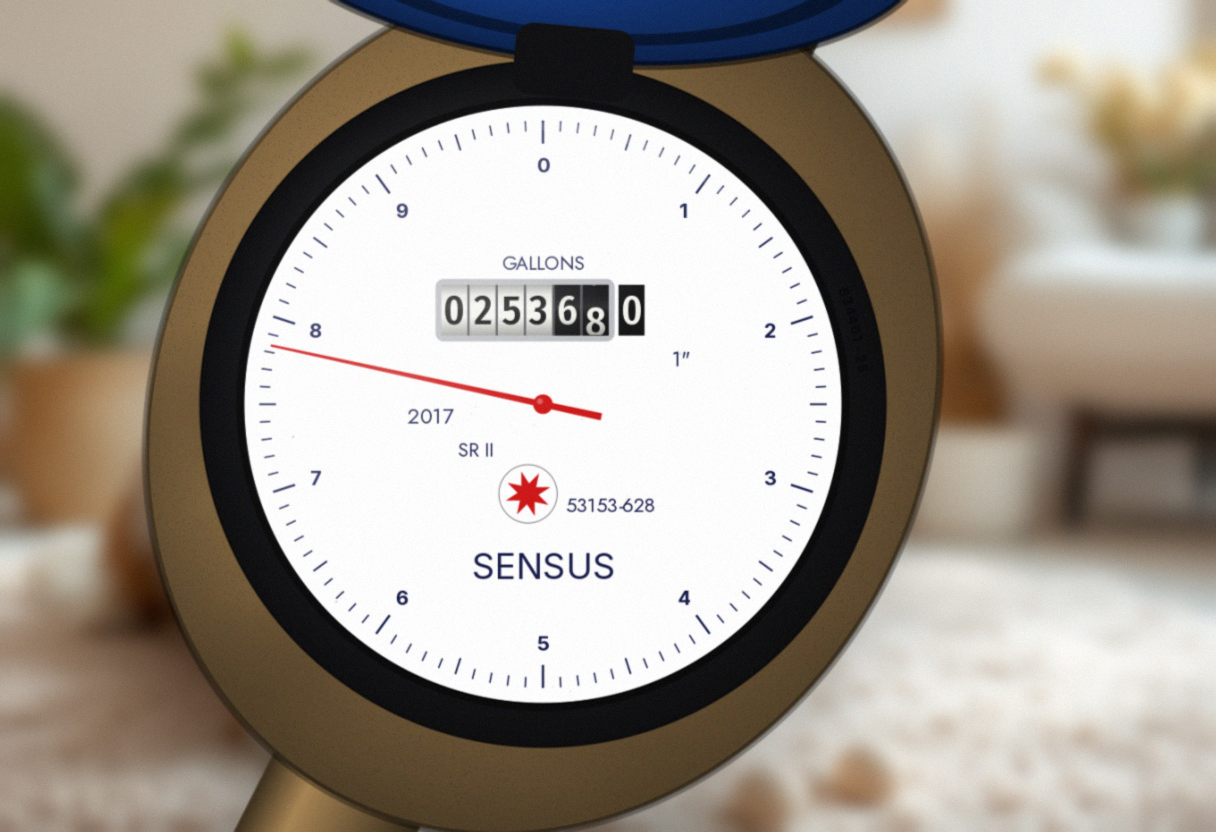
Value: 253677.8
